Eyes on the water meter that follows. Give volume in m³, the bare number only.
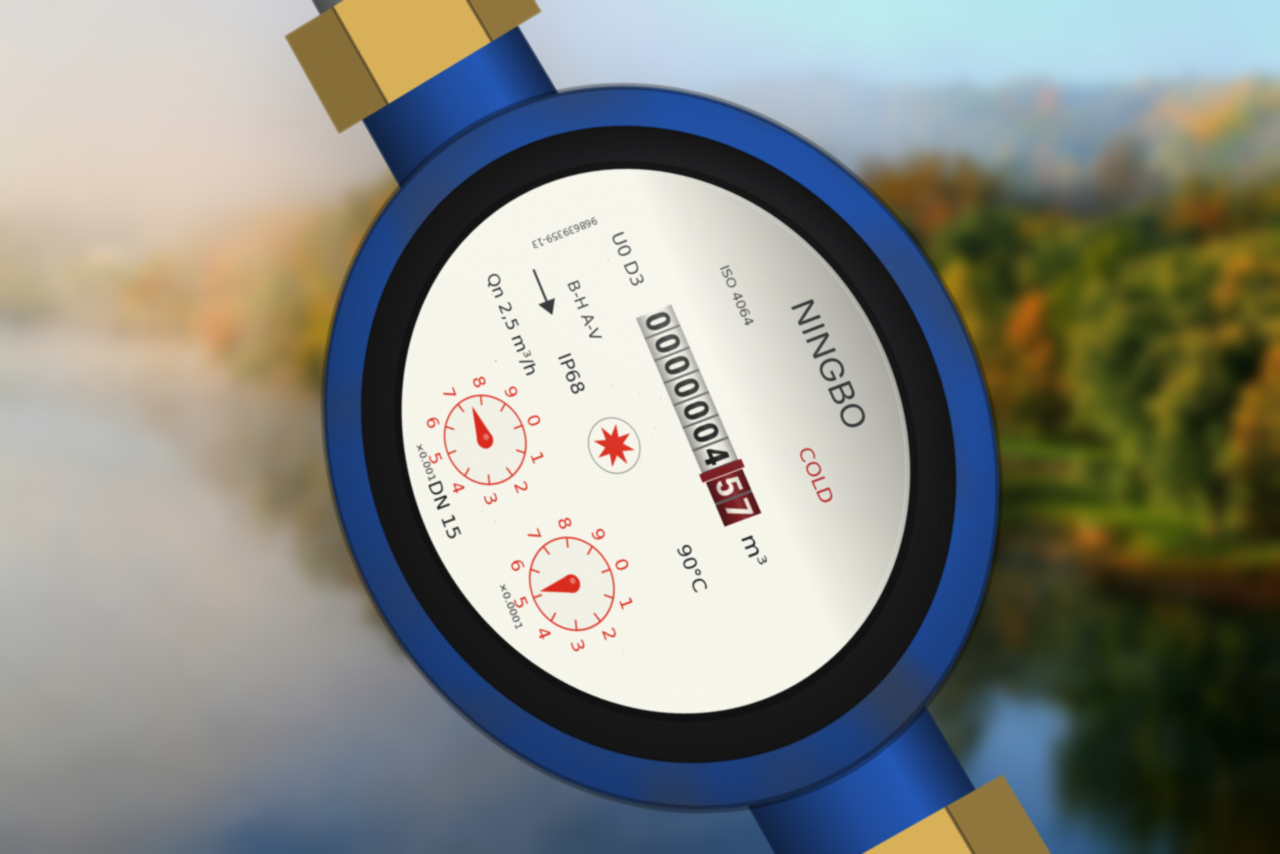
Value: 4.5775
